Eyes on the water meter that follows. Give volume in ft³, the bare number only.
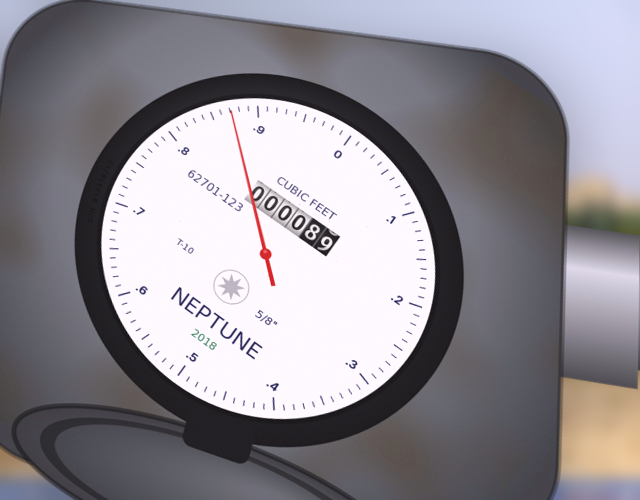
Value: 88.87
